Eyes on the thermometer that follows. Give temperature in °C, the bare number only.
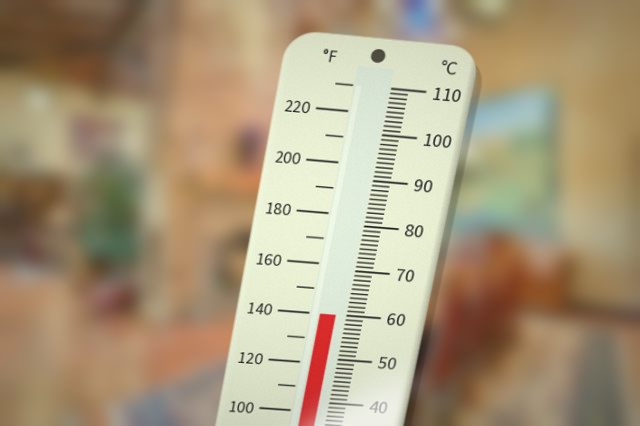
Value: 60
